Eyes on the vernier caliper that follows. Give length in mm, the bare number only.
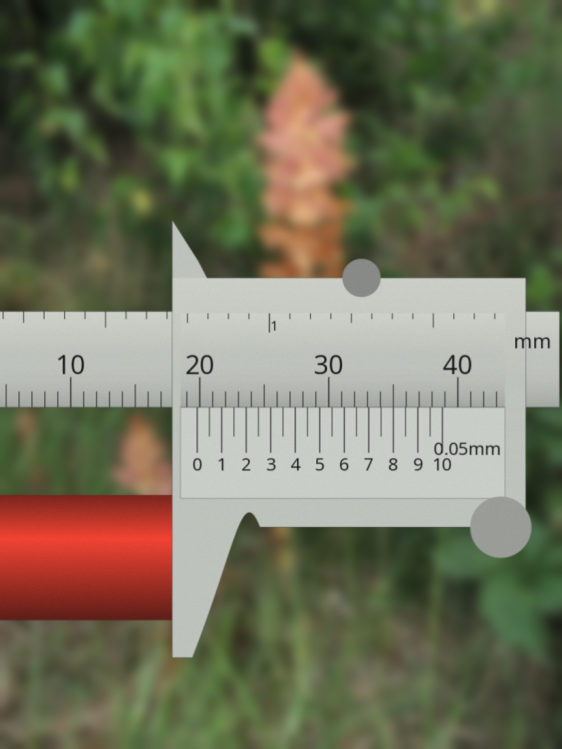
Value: 19.8
